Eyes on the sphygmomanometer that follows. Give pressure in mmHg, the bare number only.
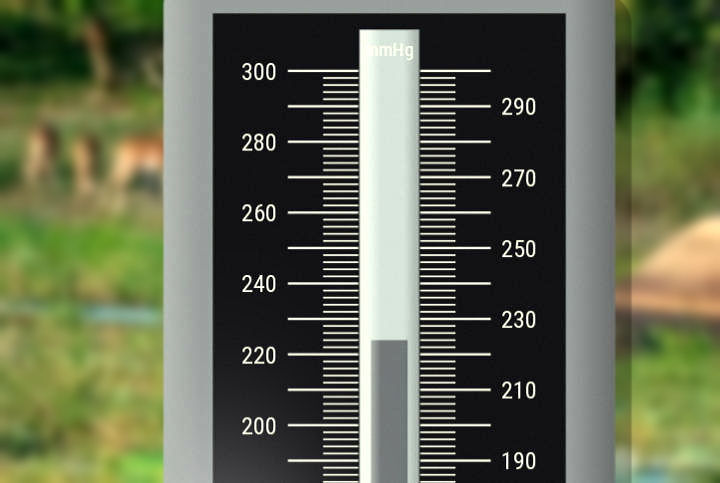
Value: 224
